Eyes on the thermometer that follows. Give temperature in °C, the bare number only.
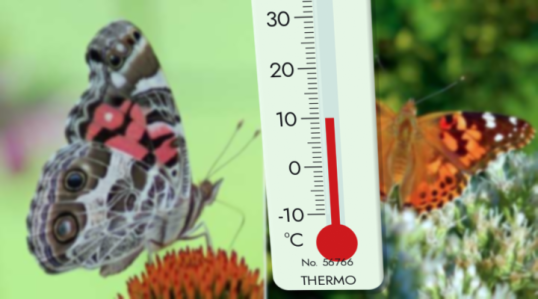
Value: 10
